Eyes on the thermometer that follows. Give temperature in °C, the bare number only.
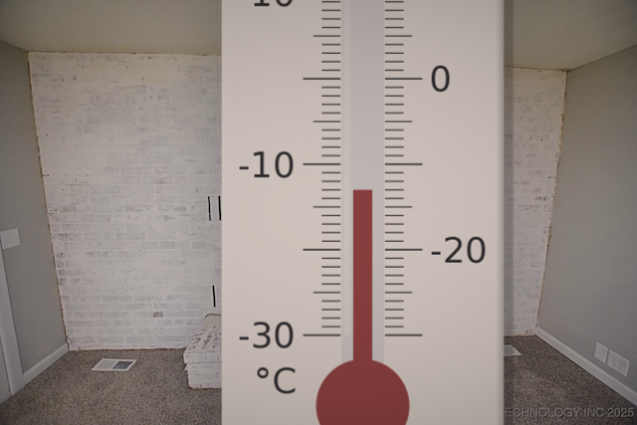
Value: -13
